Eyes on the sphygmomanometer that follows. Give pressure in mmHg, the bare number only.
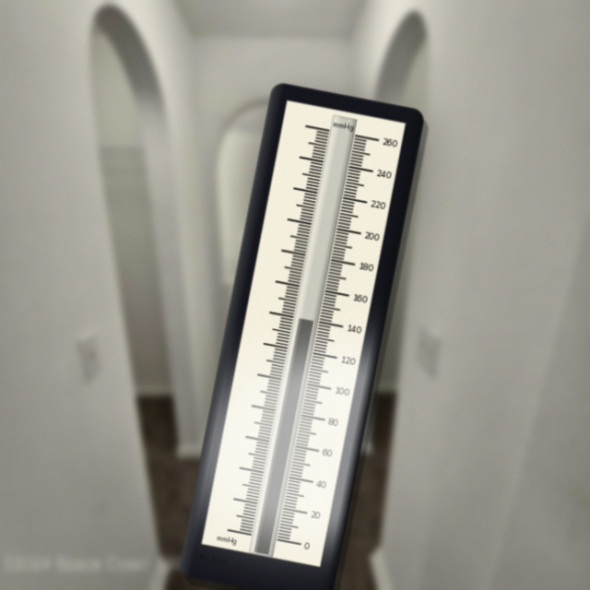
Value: 140
